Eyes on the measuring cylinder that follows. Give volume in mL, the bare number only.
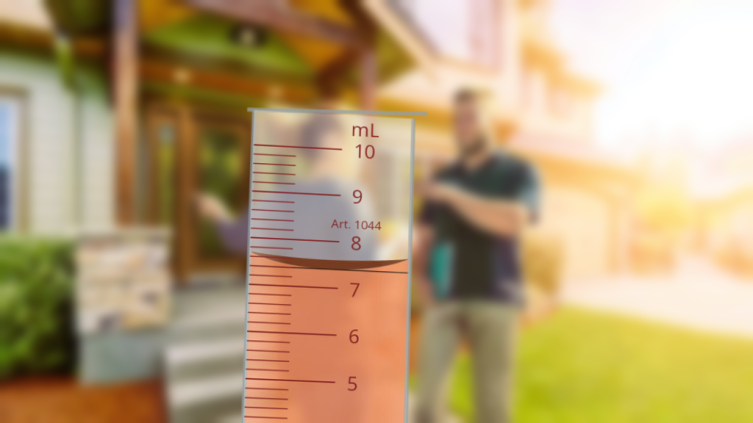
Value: 7.4
